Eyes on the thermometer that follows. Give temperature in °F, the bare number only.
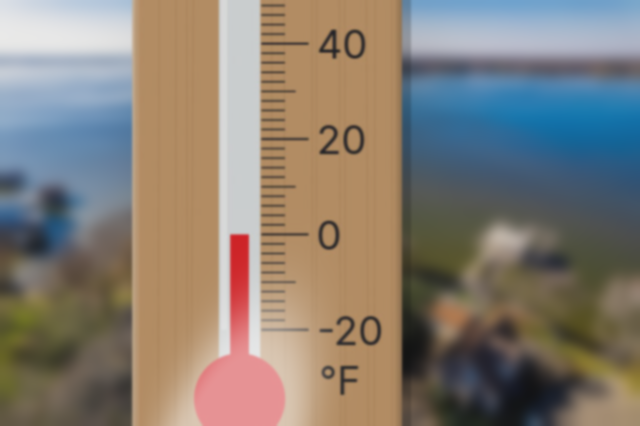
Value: 0
